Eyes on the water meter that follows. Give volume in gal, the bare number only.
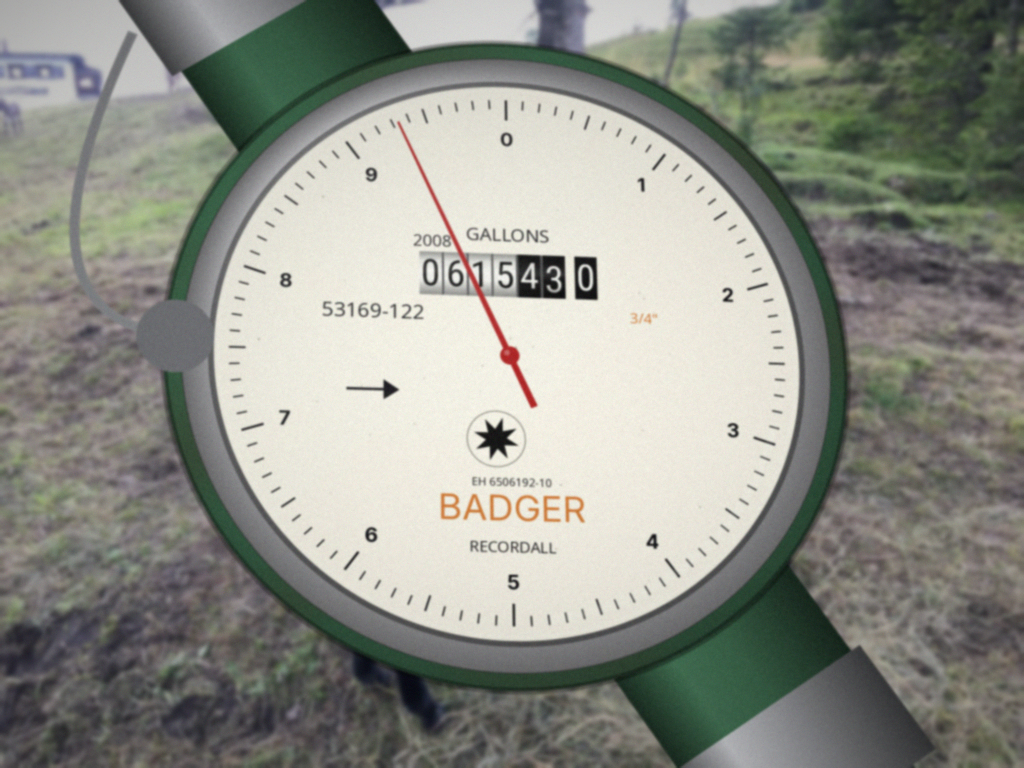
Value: 615429.3
